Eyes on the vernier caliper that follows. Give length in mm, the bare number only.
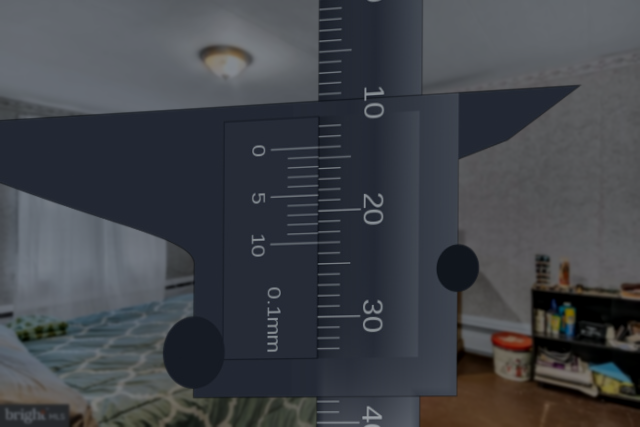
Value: 14.0
